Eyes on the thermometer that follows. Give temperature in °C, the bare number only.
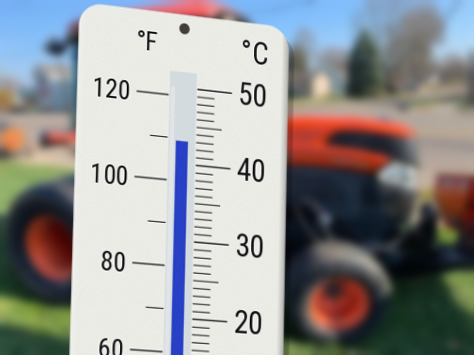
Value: 43
